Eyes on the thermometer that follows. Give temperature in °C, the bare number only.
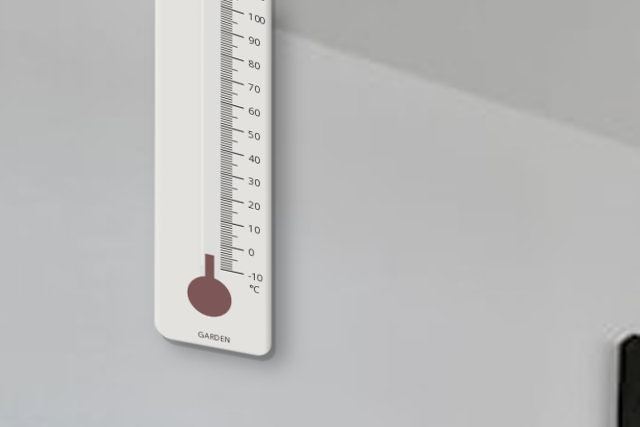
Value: -5
